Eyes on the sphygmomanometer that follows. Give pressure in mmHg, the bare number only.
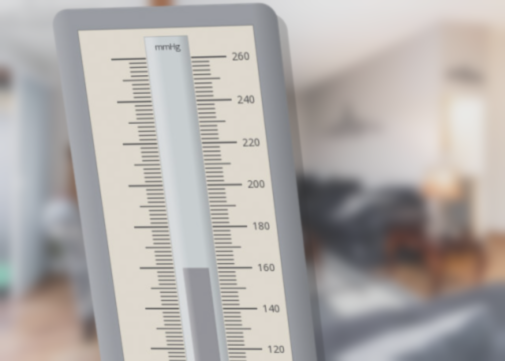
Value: 160
